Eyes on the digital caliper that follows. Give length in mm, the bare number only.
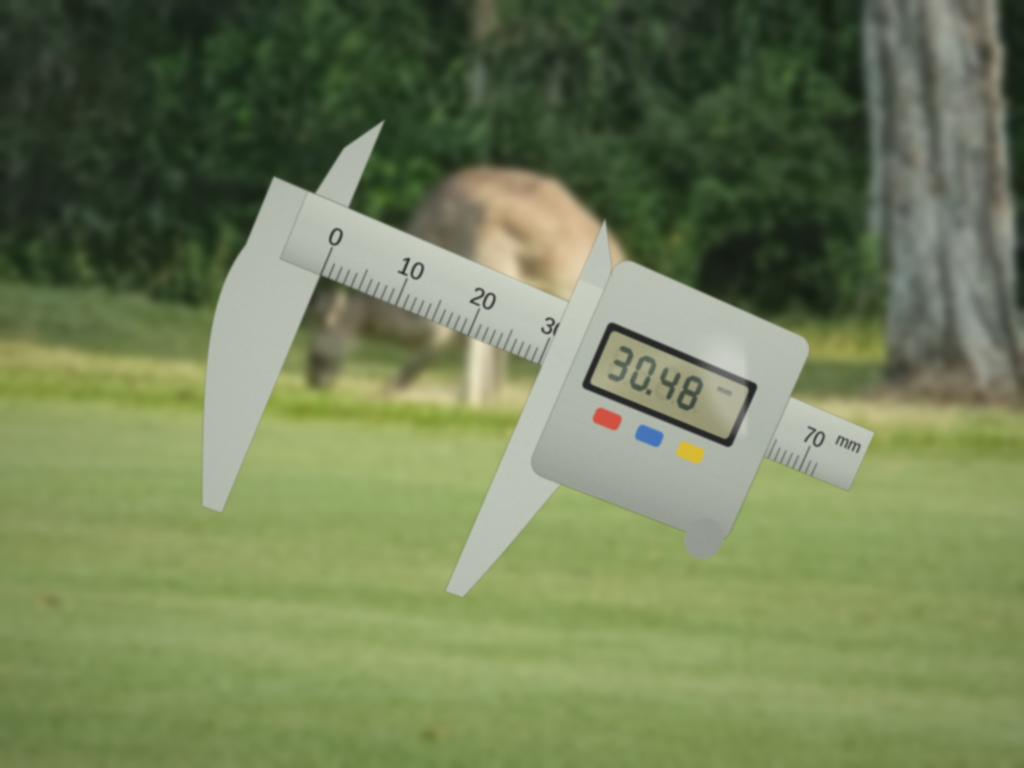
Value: 30.48
